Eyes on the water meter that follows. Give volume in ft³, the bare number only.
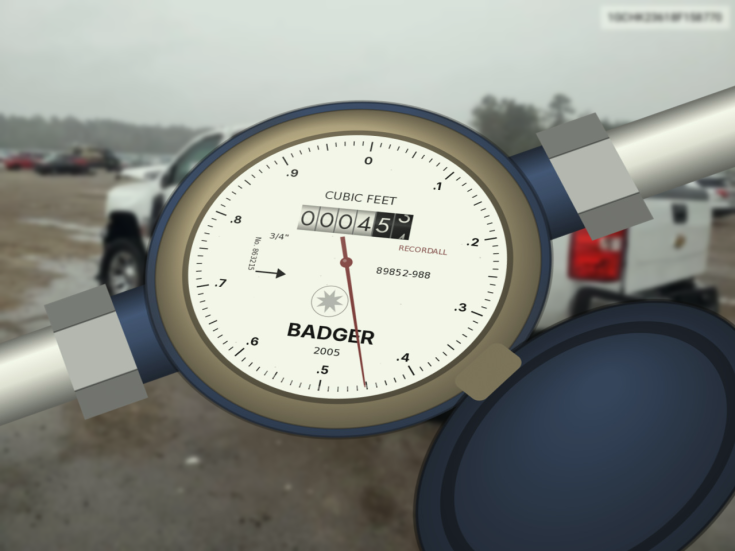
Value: 453.45
